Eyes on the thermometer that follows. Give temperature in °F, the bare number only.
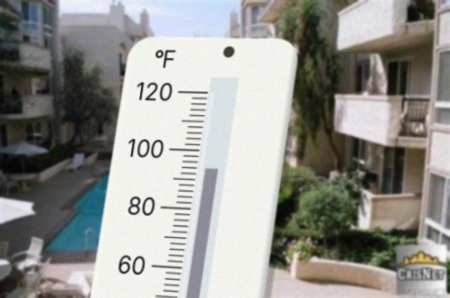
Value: 94
